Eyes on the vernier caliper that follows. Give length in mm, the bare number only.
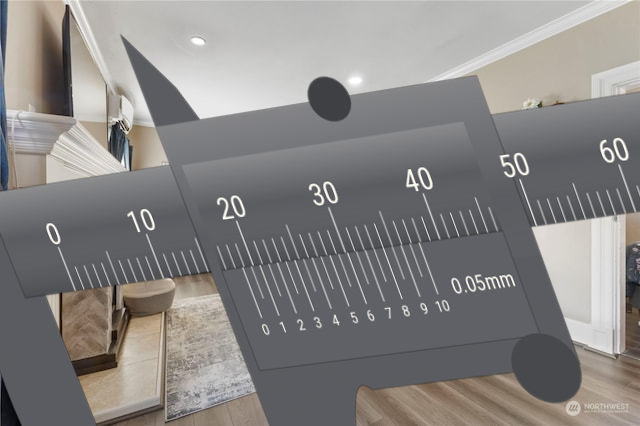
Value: 18.8
